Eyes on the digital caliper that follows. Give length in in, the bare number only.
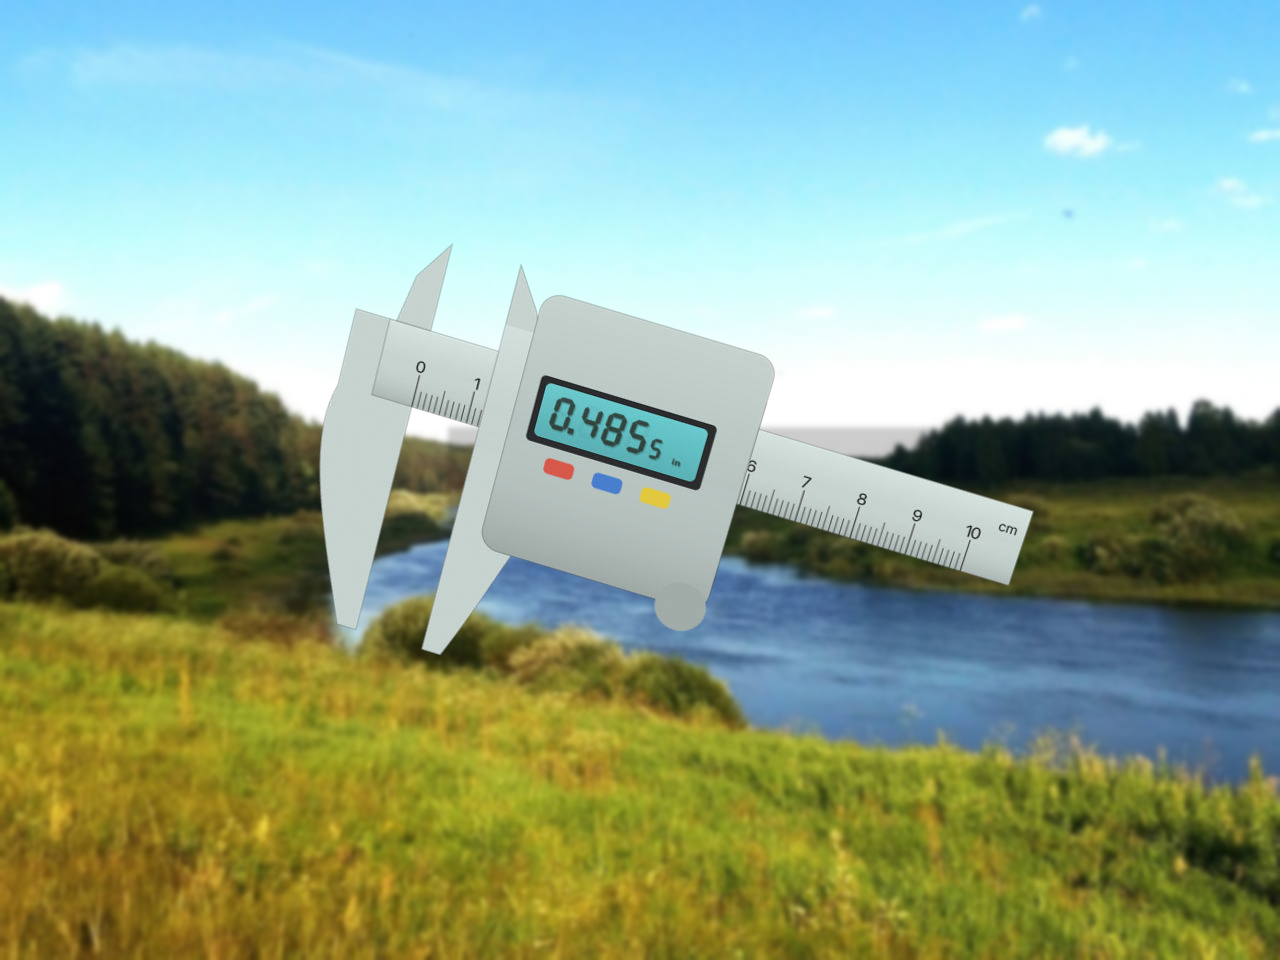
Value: 0.4855
